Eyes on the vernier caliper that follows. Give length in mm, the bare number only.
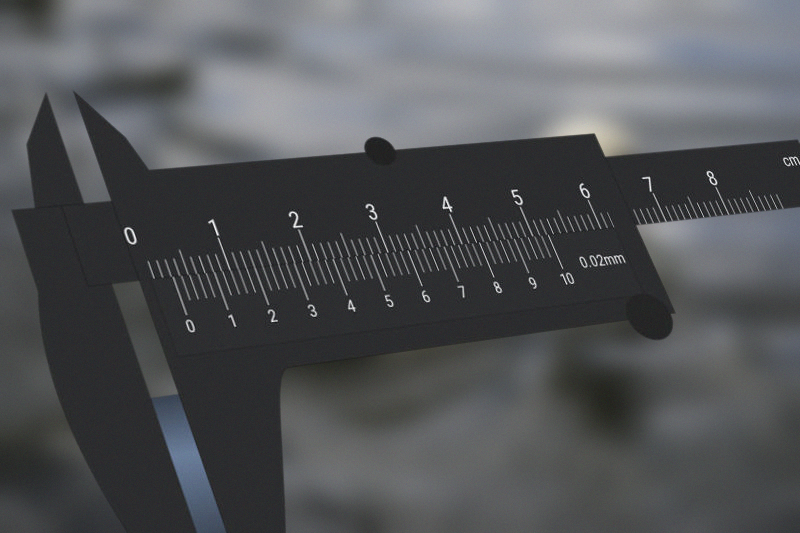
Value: 3.2
